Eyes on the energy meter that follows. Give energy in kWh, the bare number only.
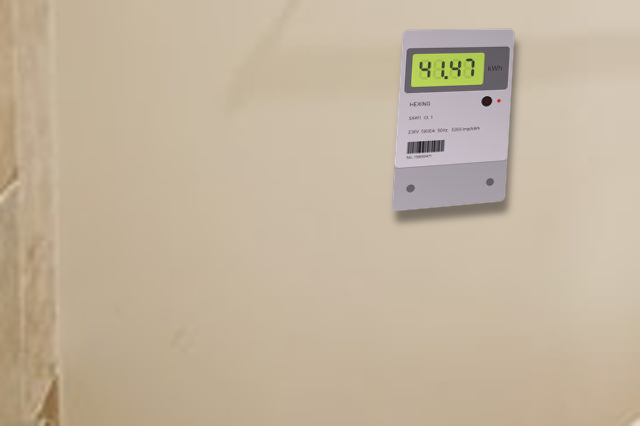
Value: 41.47
